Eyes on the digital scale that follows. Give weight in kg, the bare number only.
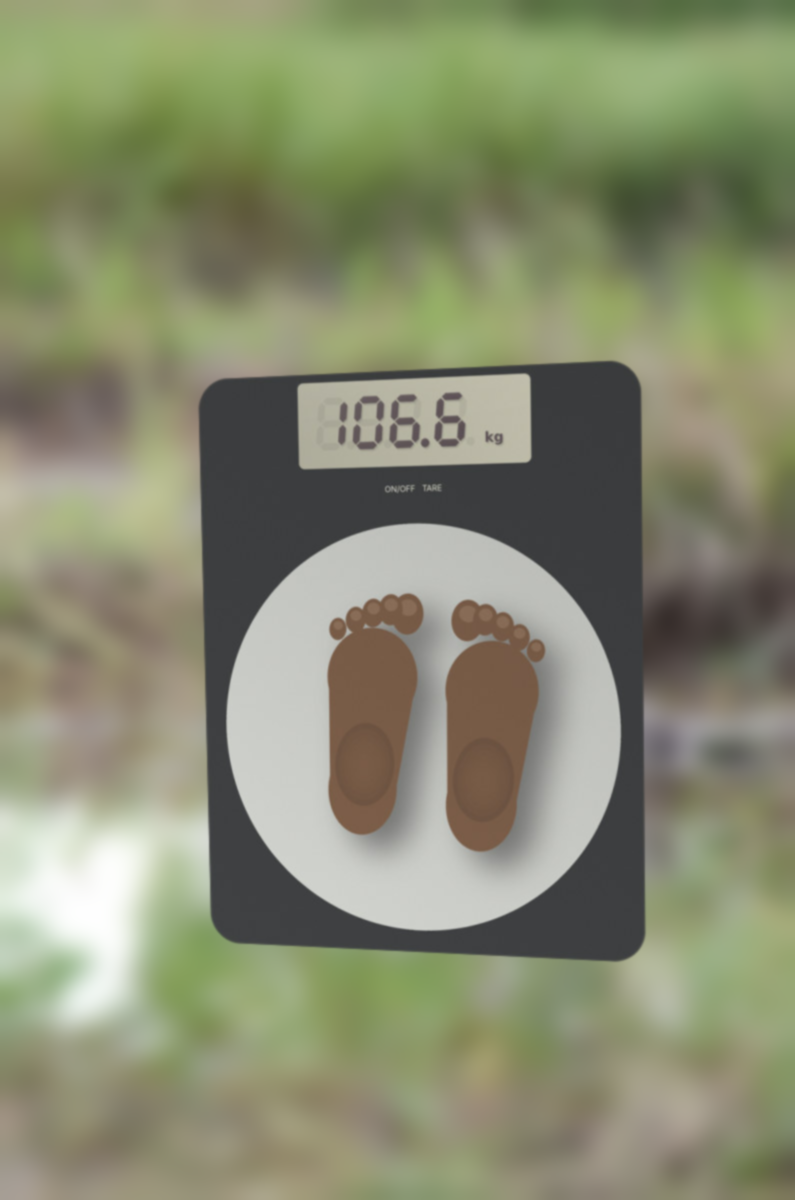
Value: 106.6
